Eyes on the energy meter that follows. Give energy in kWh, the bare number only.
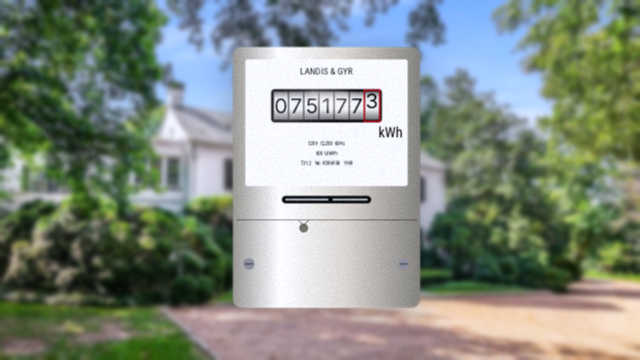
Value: 75177.3
